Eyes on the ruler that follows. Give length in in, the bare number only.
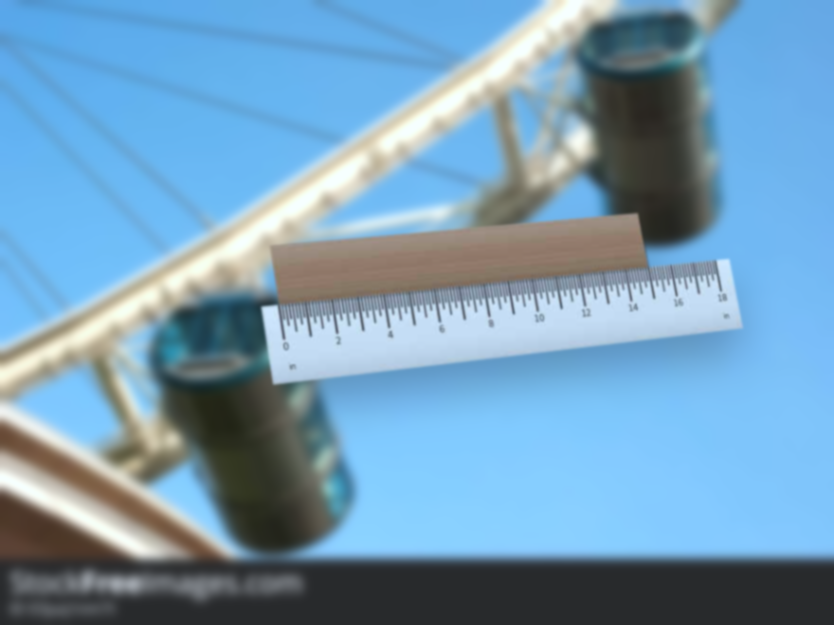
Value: 15
